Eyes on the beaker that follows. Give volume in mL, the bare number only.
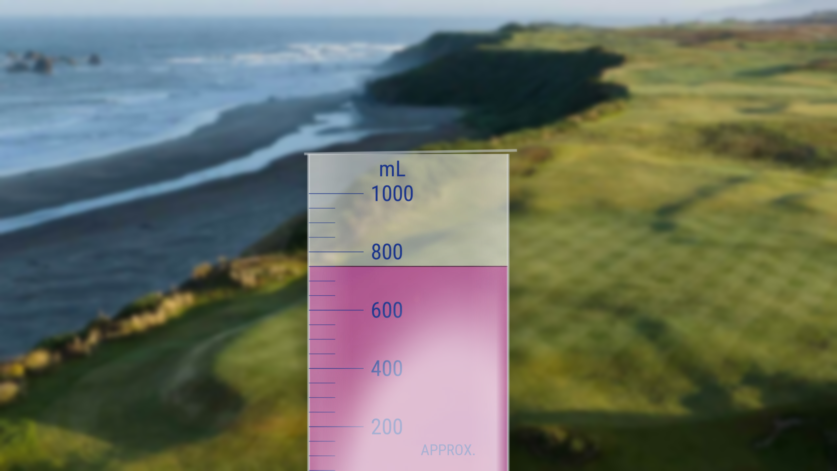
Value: 750
